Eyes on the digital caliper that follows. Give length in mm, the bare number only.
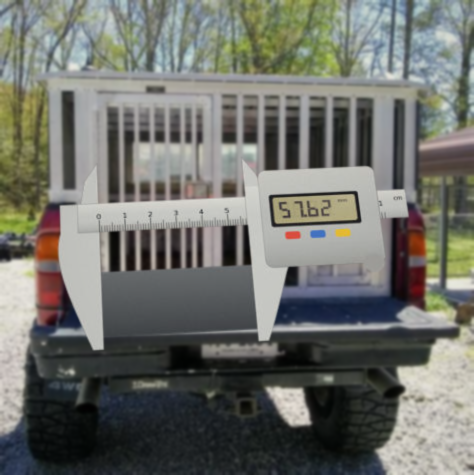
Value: 57.62
